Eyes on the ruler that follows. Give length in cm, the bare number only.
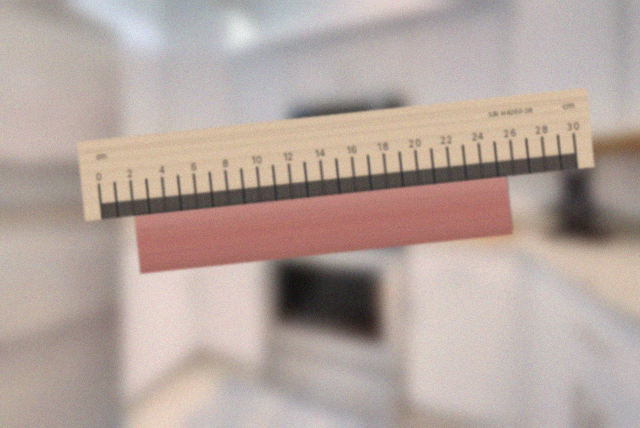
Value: 23.5
